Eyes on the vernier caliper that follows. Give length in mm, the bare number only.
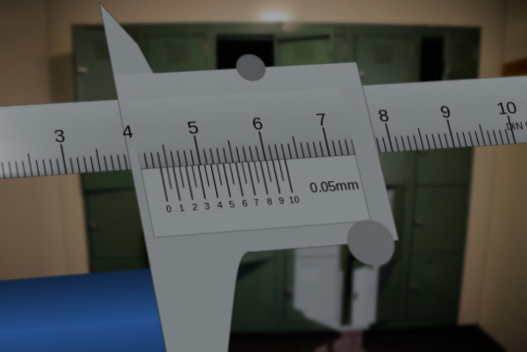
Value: 44.0
